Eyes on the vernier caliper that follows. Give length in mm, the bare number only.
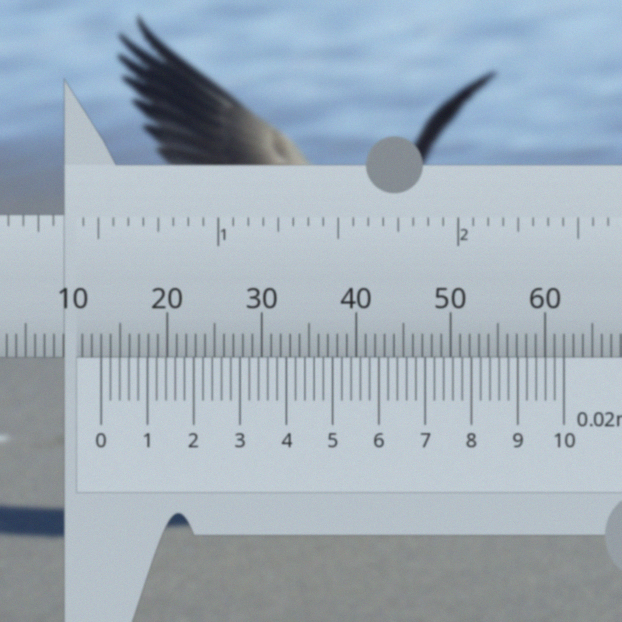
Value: 13.0
